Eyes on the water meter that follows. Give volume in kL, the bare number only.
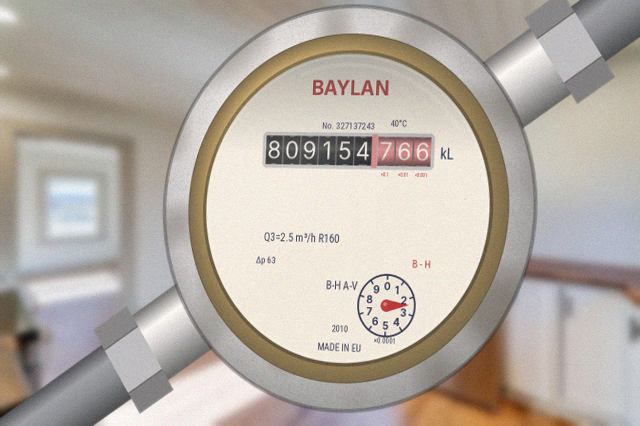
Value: 809154.7662
